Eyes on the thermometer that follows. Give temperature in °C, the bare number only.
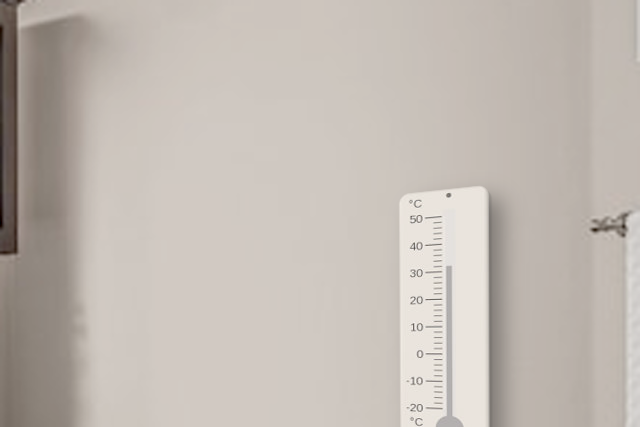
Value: 32
